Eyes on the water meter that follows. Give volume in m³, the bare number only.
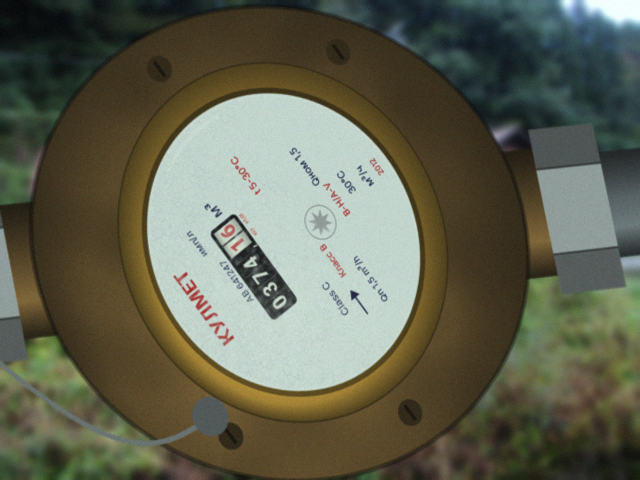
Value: 374.16
